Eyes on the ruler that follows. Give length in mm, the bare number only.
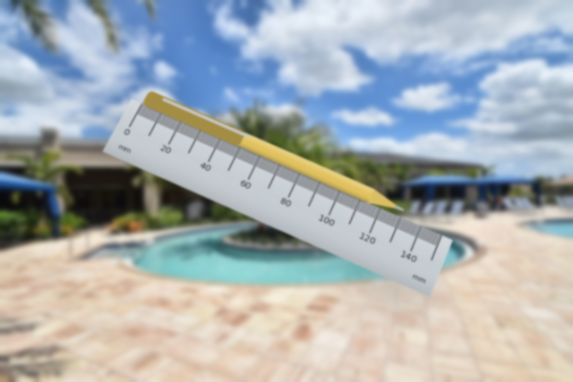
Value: 130
